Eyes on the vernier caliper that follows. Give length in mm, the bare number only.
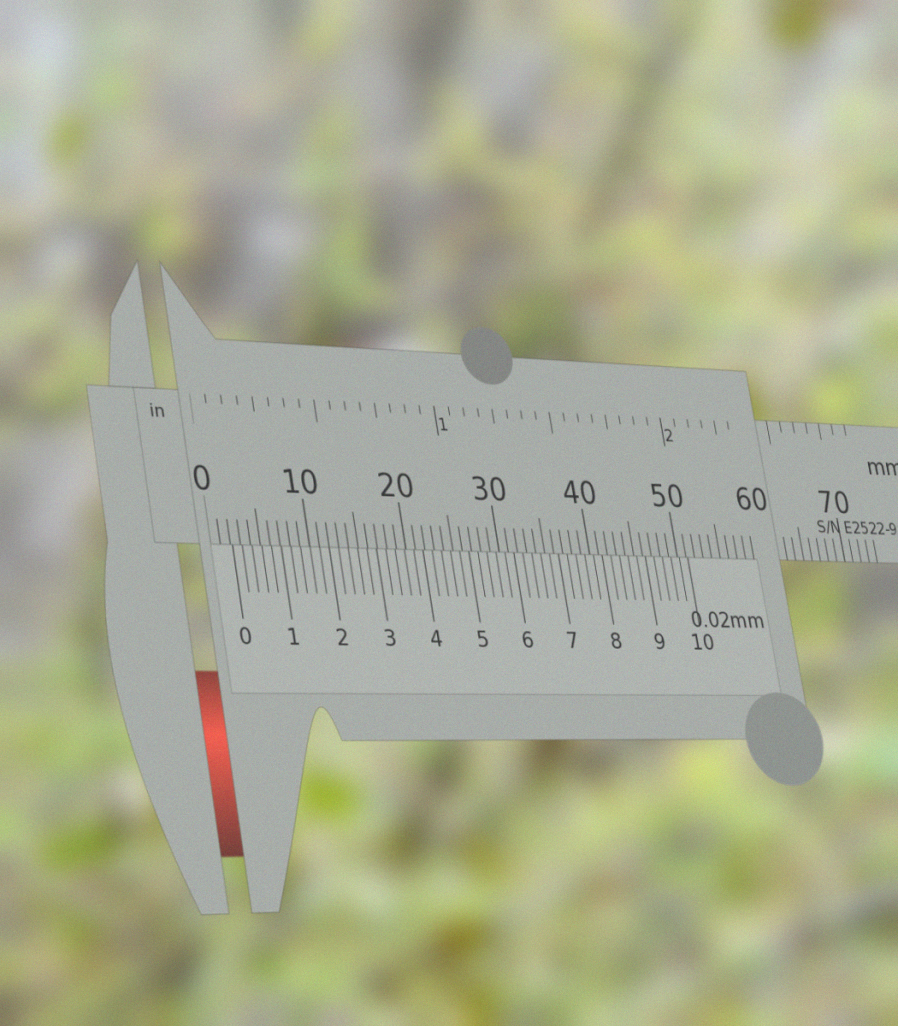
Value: 2.2
